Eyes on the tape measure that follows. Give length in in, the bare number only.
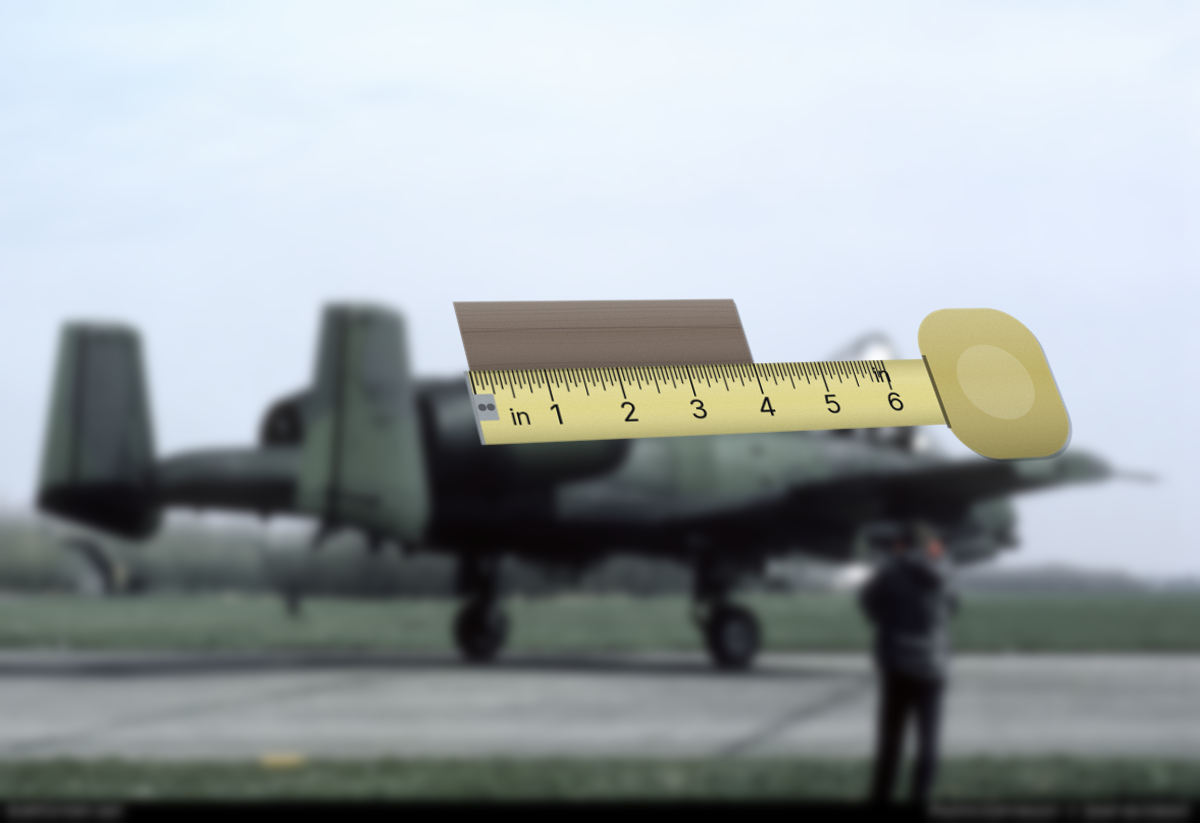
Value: 4
